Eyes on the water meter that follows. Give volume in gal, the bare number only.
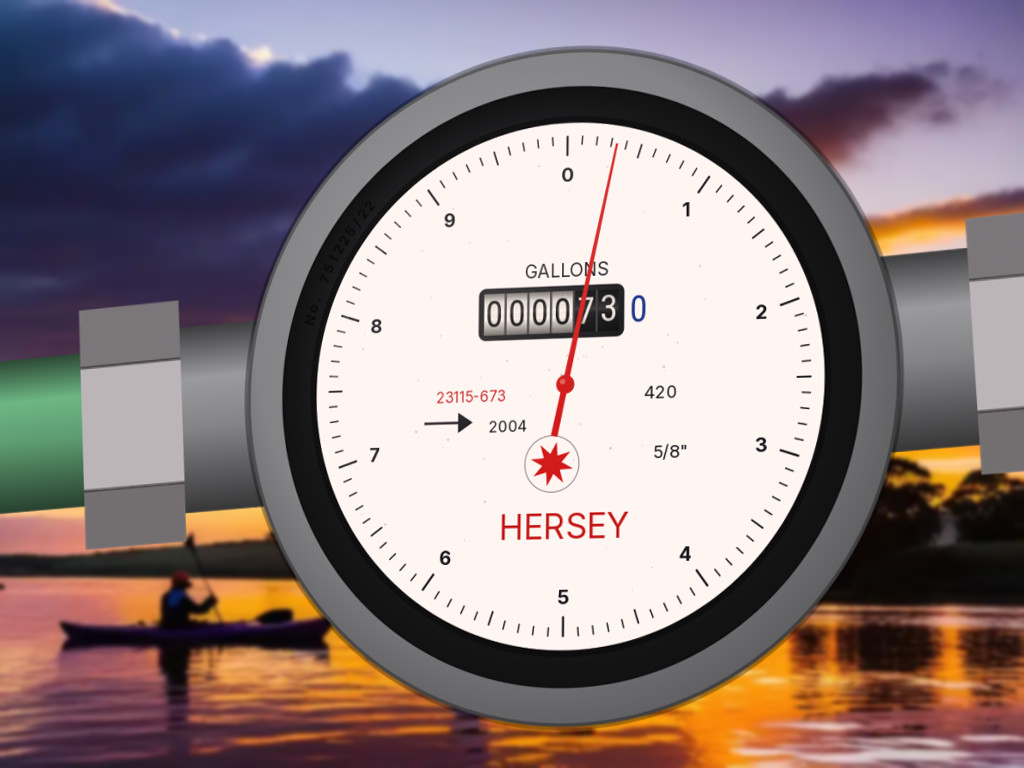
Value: 730.3
